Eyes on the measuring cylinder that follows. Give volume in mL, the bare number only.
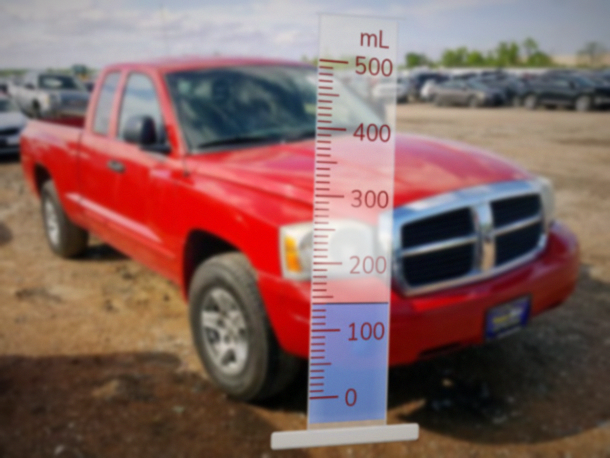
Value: 140
